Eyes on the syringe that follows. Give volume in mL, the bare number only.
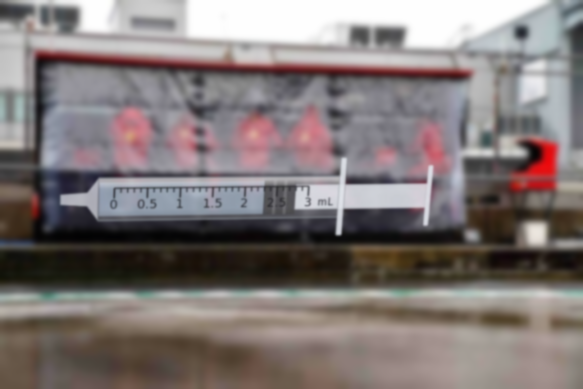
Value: 2.3
